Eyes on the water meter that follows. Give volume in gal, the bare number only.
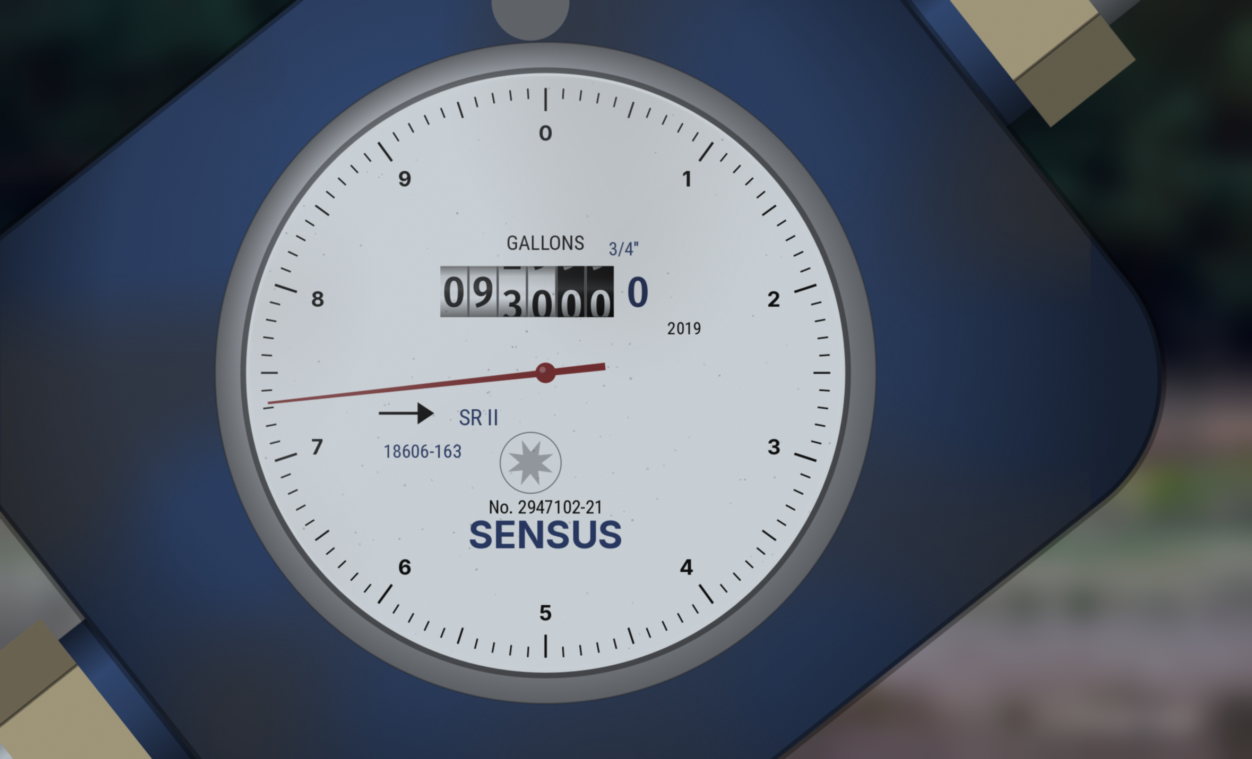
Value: 929997.3
